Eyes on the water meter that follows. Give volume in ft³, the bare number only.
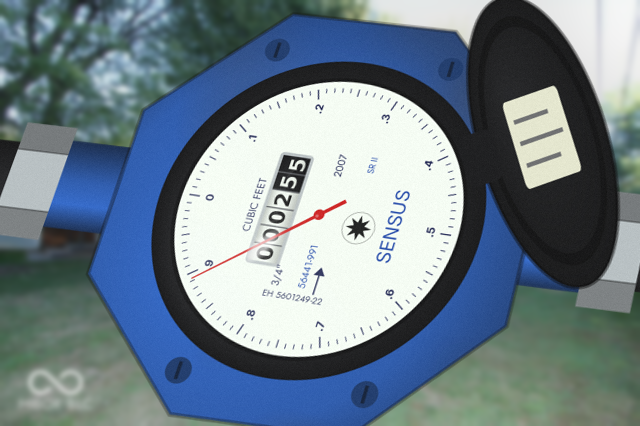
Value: 254.89
